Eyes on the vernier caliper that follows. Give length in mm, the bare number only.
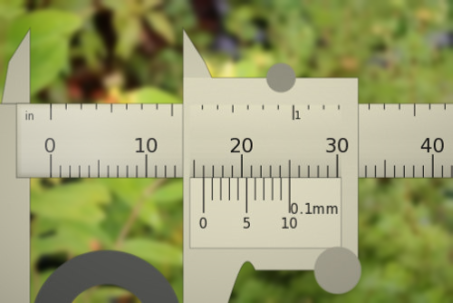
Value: 16.0
